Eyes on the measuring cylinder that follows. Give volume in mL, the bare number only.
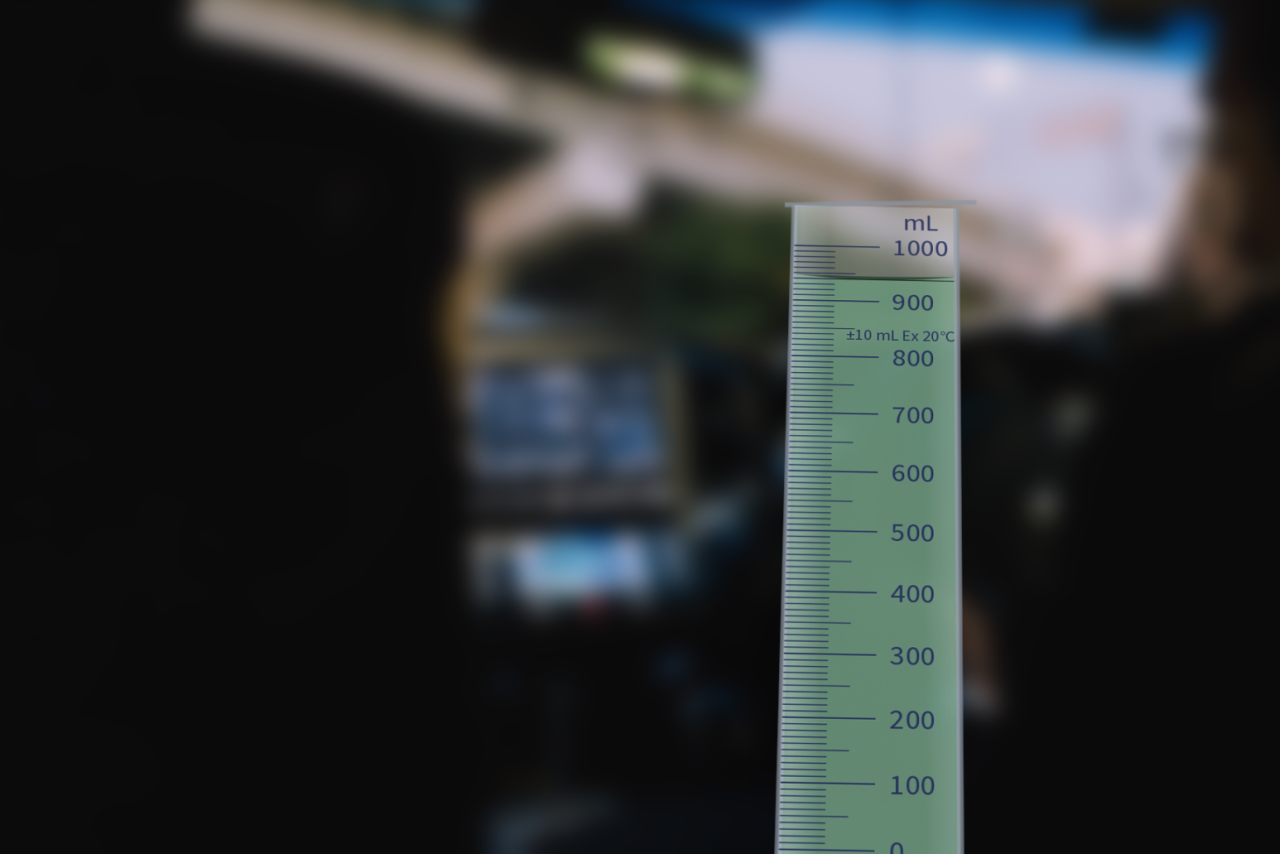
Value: 940
